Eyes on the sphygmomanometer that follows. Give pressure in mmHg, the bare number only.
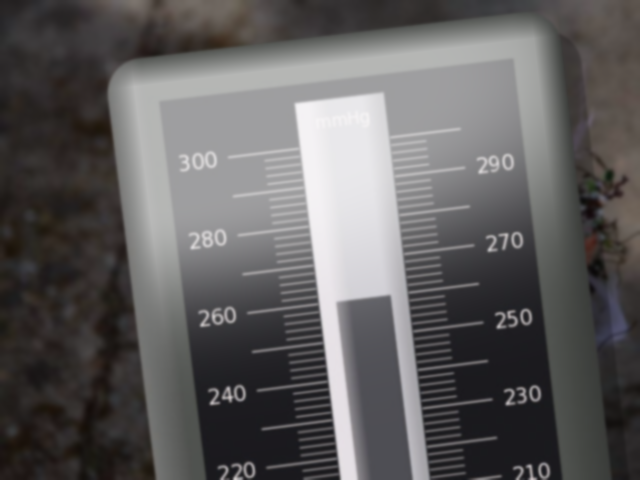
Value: 260
